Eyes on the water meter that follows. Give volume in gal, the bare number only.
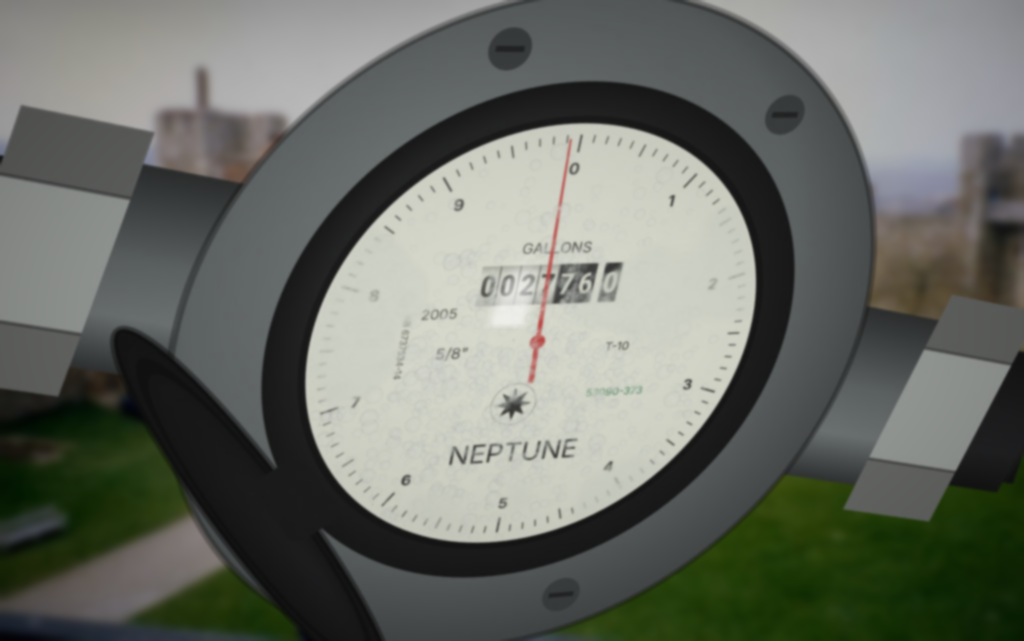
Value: 27759.9
